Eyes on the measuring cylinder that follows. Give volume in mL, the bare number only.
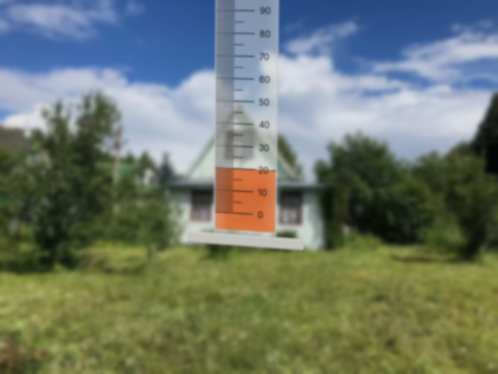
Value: 20
